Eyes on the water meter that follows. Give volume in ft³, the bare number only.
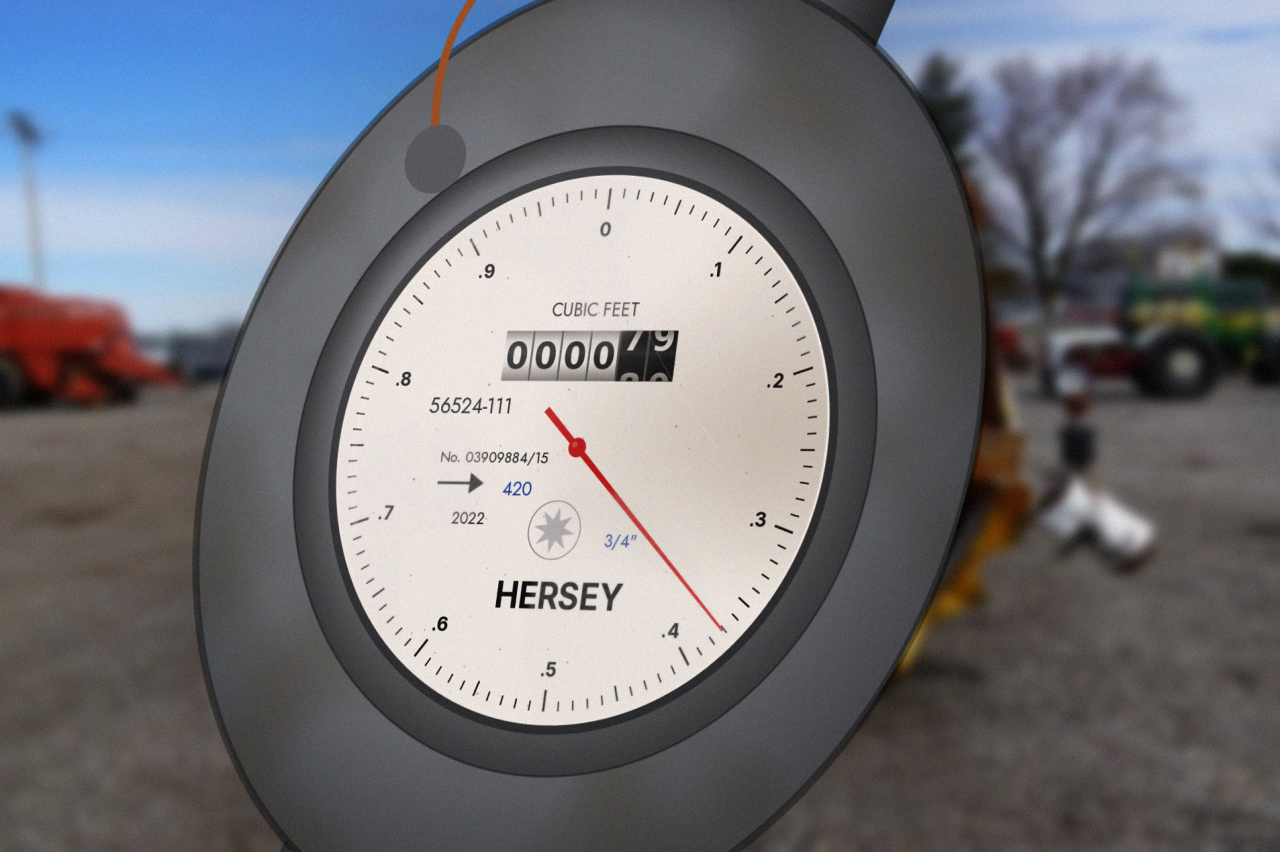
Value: 79.37
